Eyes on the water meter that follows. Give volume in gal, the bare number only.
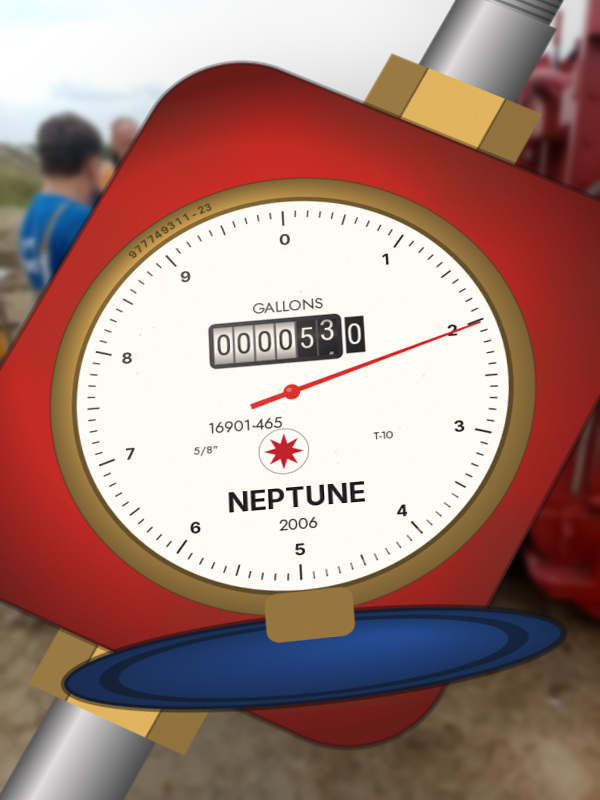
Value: 532.0
